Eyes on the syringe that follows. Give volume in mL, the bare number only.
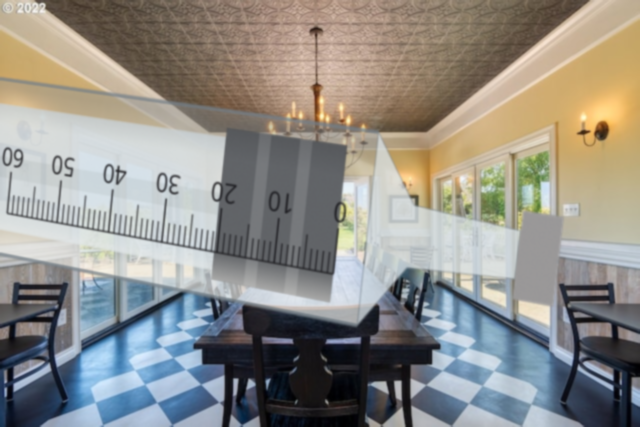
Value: 0
